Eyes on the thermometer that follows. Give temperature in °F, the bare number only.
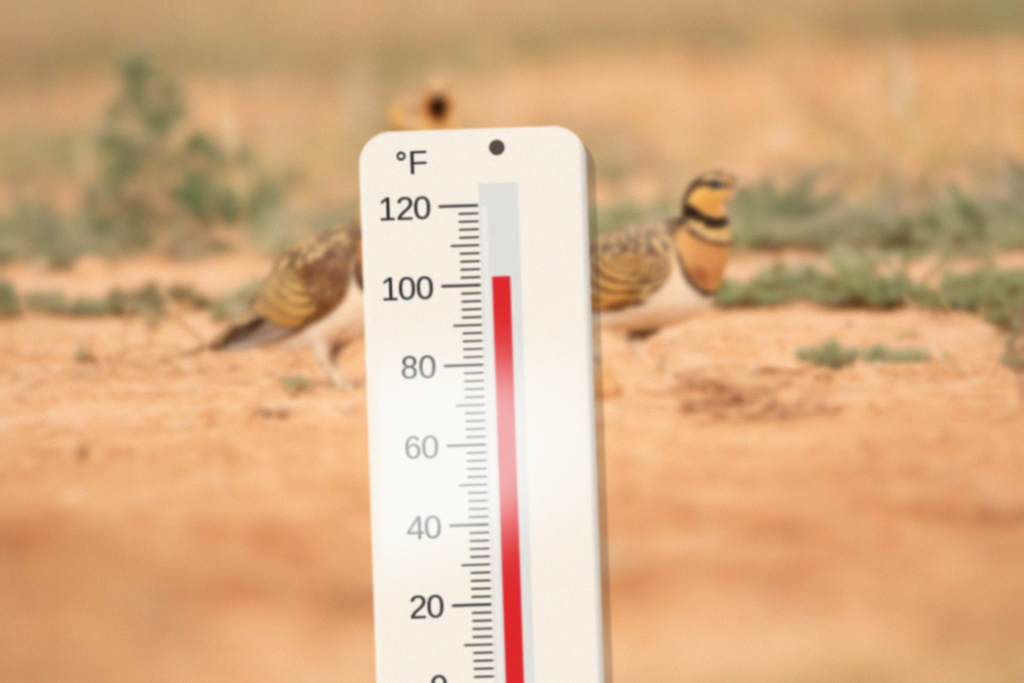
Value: 102
